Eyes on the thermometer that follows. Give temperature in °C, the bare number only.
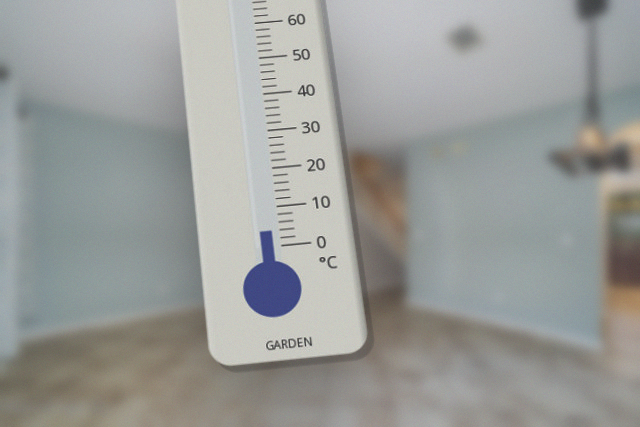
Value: 4
